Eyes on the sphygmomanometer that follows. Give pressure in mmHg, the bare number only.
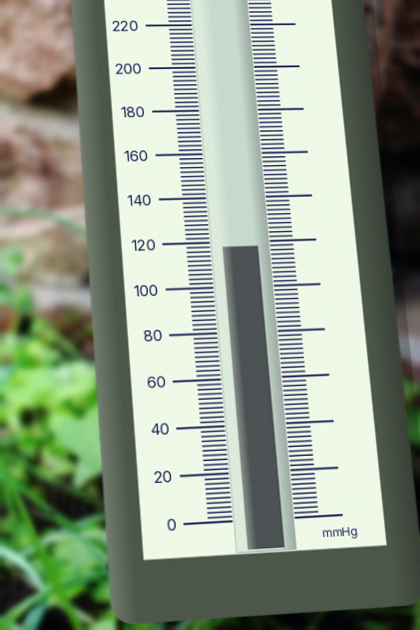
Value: 118
